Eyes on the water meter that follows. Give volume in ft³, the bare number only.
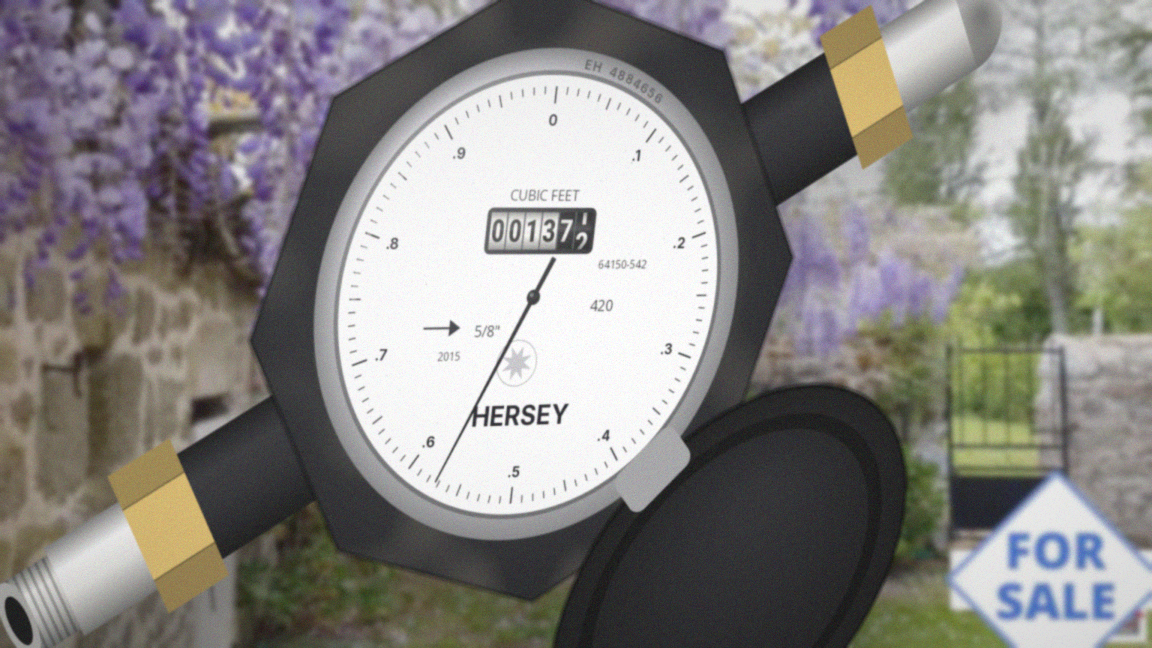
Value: 1371.57
